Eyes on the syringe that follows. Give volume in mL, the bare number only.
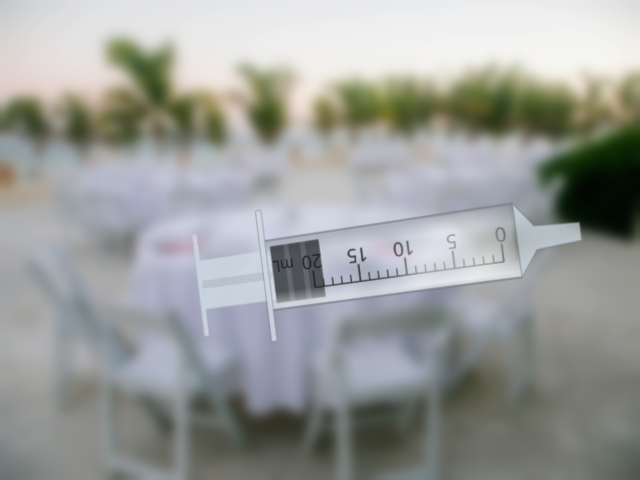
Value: 19
